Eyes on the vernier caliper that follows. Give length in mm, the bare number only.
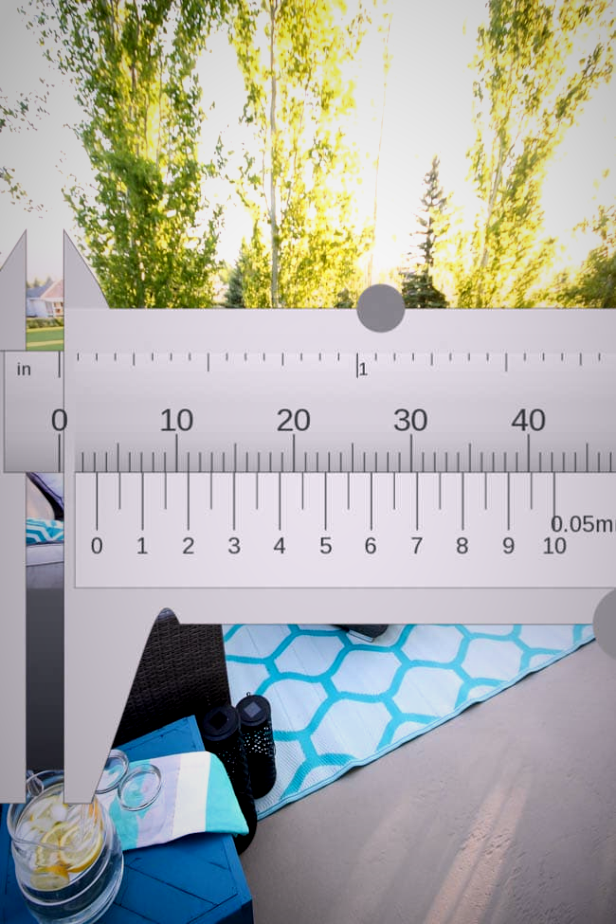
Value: 3.2
